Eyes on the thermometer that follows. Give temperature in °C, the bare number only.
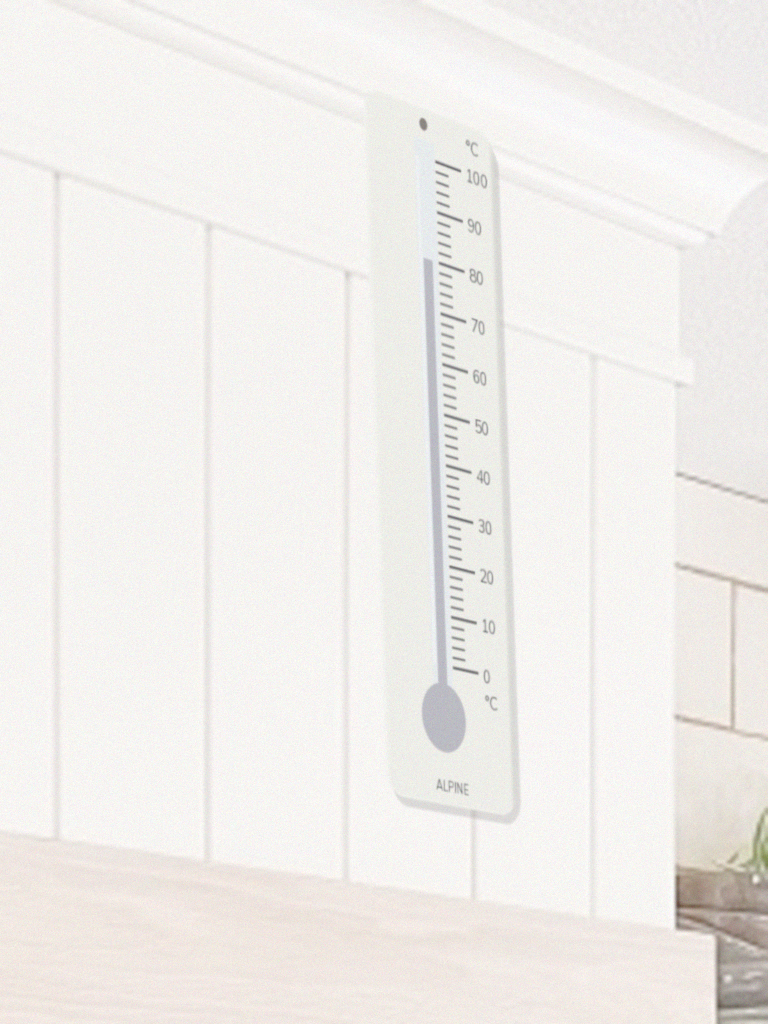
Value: 80
